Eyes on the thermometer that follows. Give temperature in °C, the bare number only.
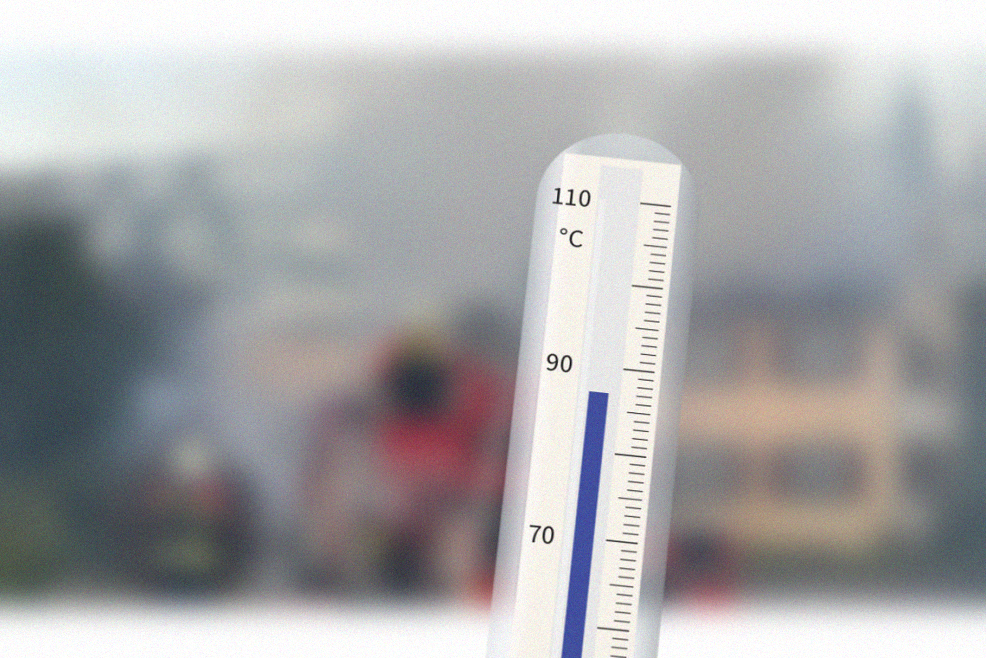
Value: 87
